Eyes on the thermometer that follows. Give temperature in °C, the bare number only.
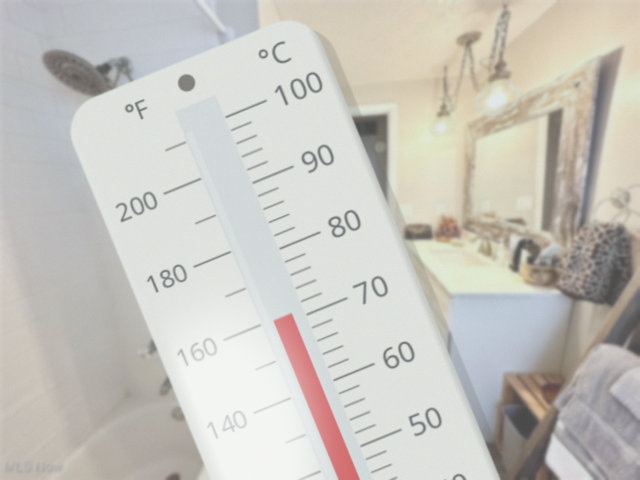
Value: 71
